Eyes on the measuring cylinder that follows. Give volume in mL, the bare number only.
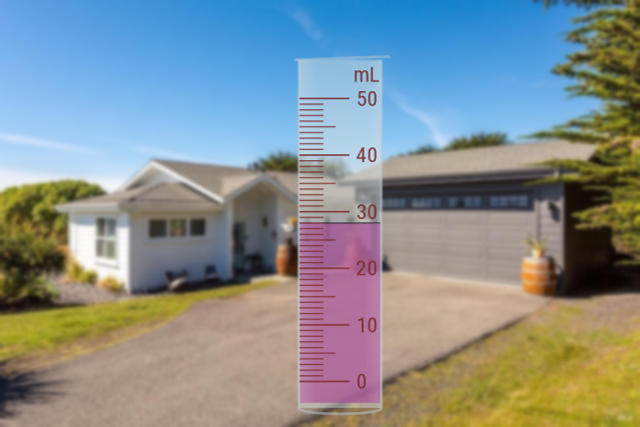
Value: 28
